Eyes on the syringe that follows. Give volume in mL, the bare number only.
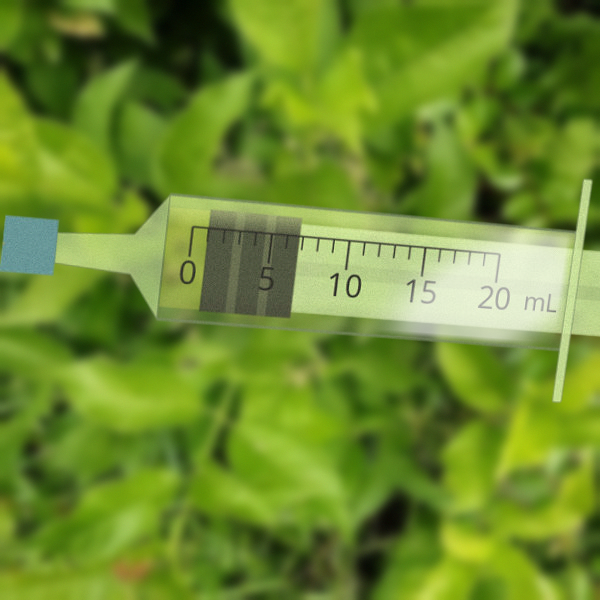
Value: 1
